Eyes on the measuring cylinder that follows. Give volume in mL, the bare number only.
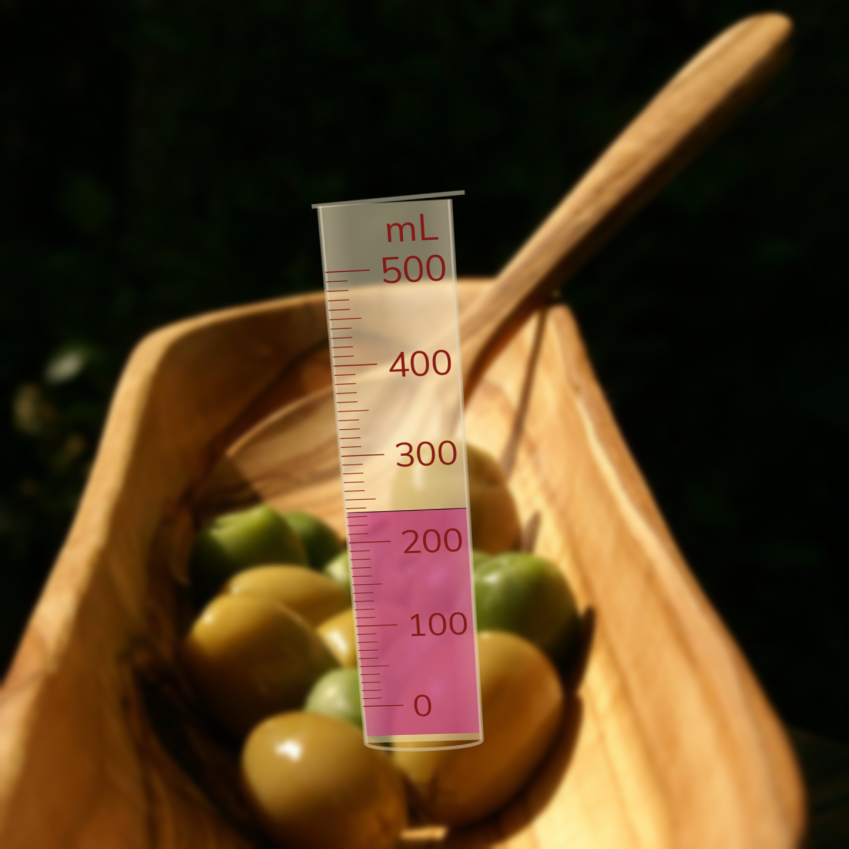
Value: 235
